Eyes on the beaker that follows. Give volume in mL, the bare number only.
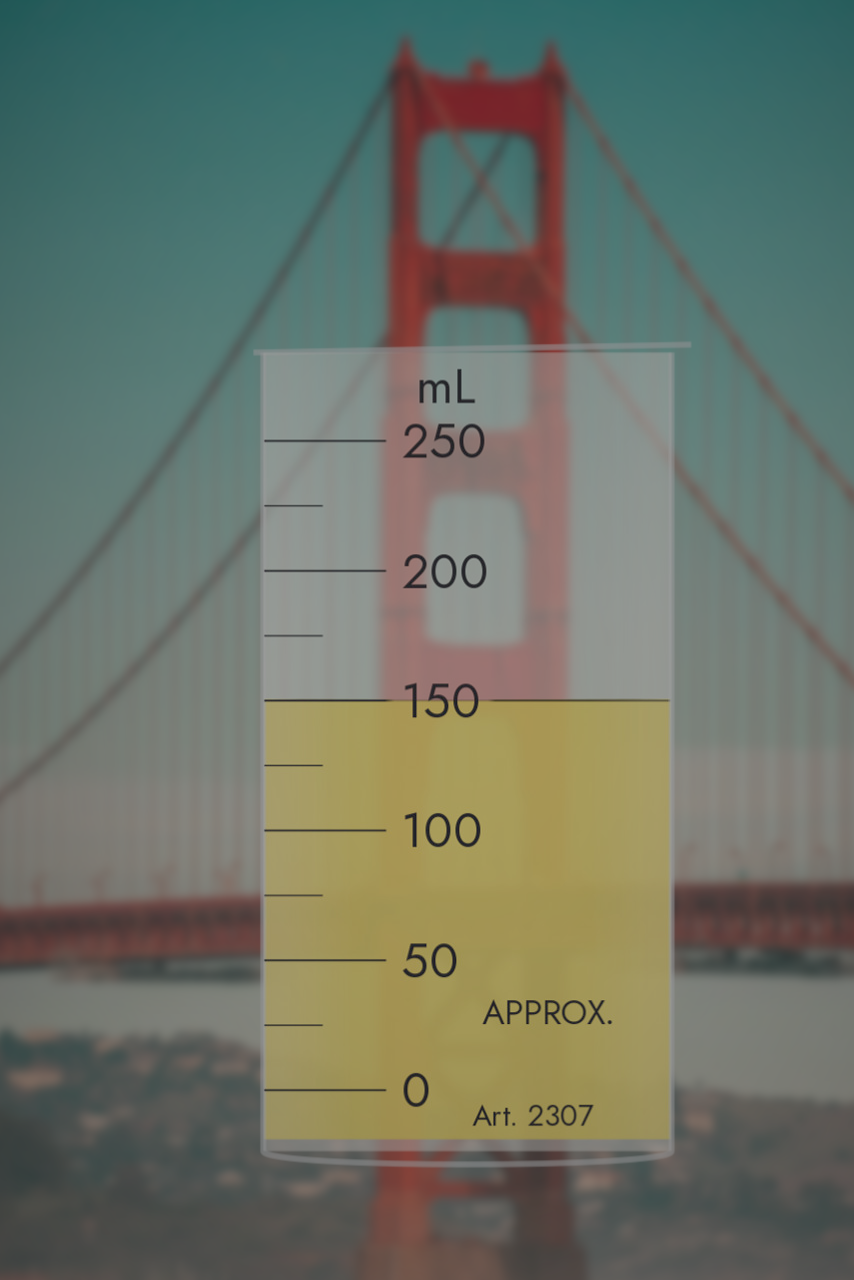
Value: 150
